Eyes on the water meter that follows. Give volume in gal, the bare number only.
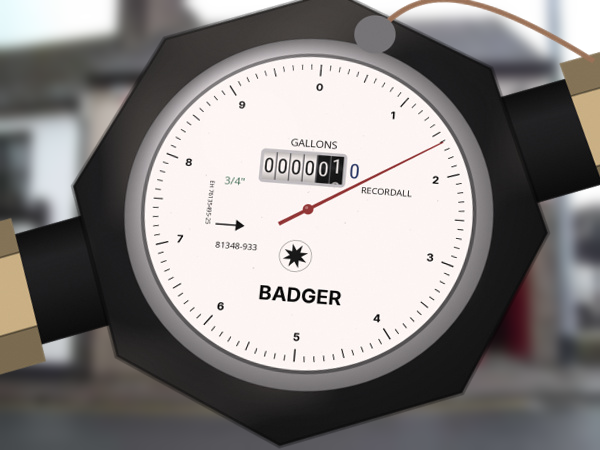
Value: 11.6
